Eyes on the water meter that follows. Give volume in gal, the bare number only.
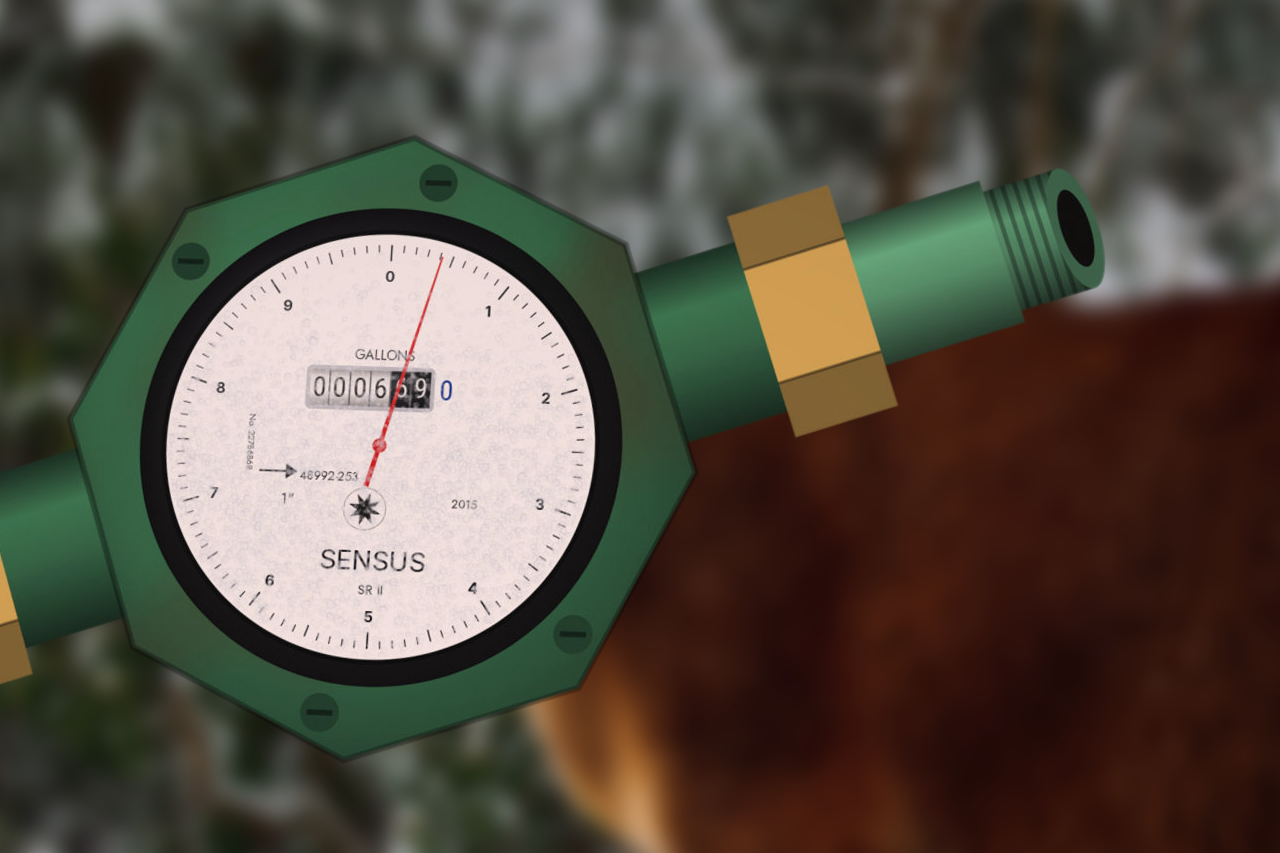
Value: 6690.4
